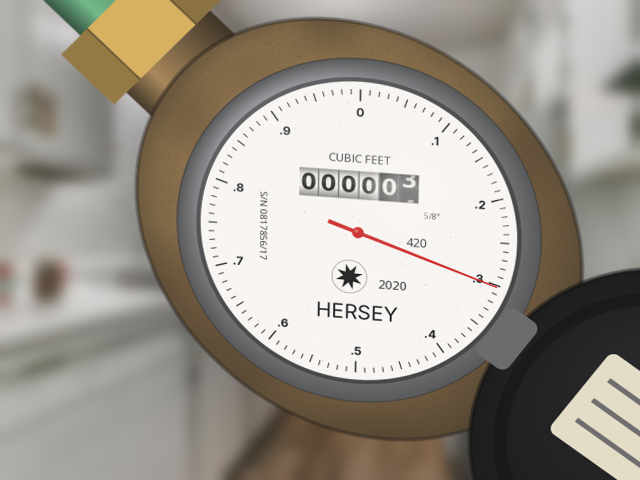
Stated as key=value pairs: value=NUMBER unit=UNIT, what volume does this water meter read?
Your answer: value=3.30 unit=ft³
